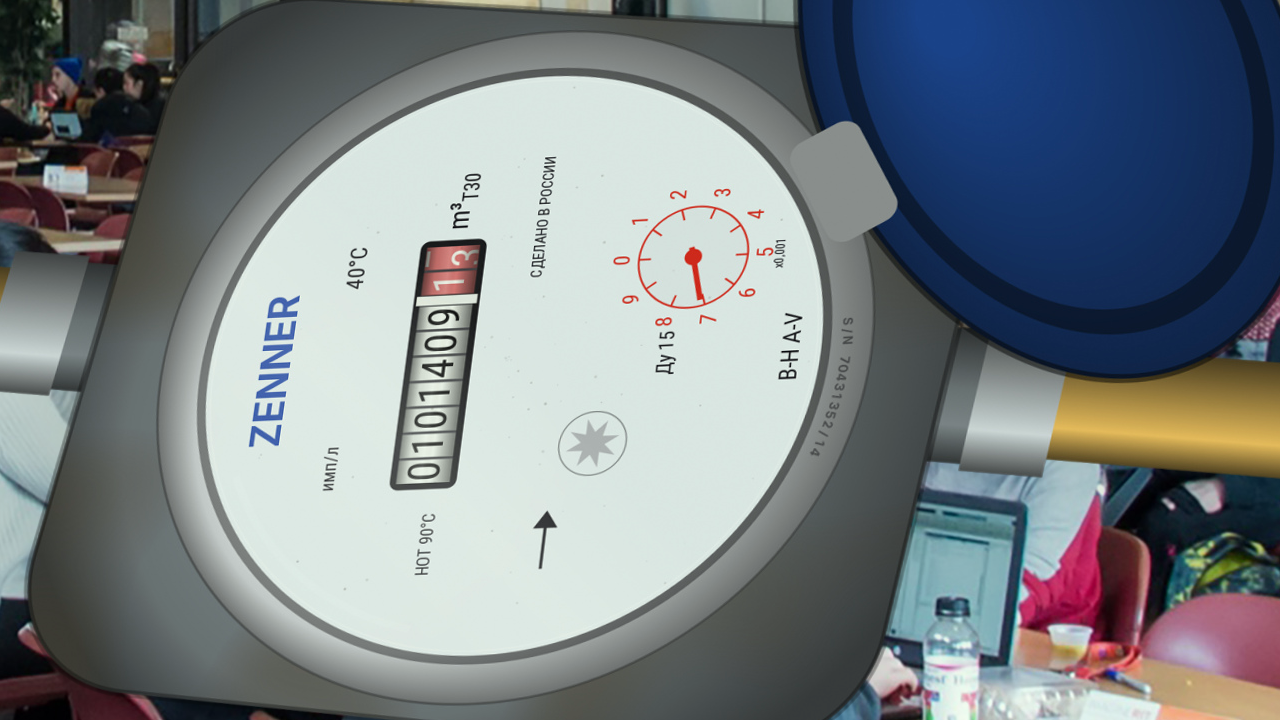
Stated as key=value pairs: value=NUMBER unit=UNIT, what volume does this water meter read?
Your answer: value=101409.127 unit=m³
